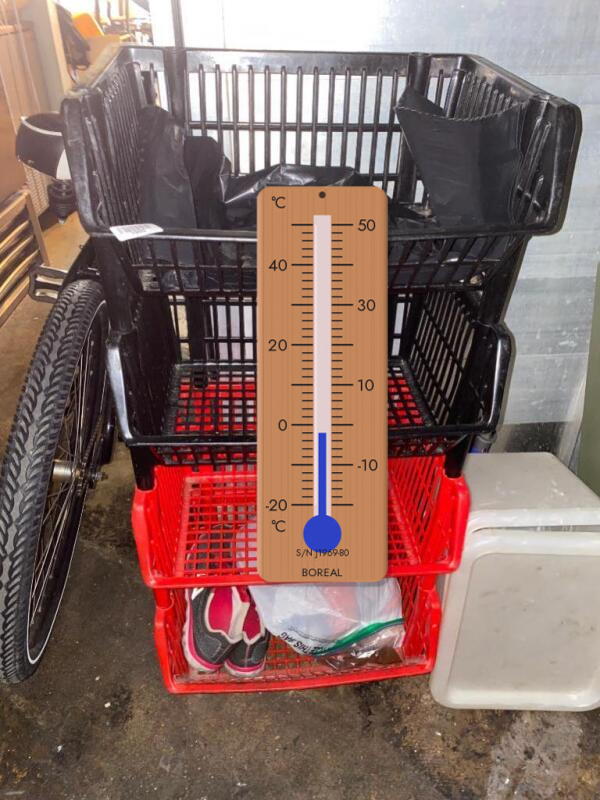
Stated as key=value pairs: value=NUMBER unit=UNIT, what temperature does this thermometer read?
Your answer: value=-2 unit=°C
